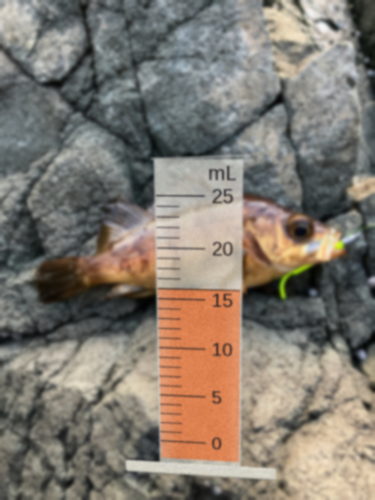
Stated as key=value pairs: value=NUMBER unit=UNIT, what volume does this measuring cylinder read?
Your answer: value=16 unit=mL
